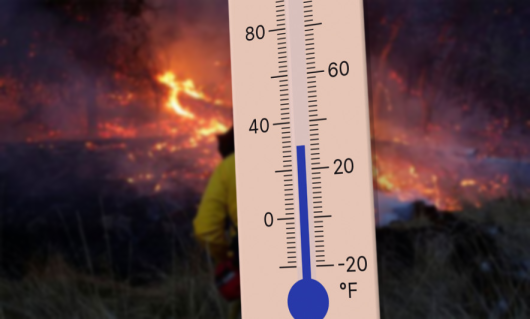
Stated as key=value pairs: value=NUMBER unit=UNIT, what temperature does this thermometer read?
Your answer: value=30 unit=°F
